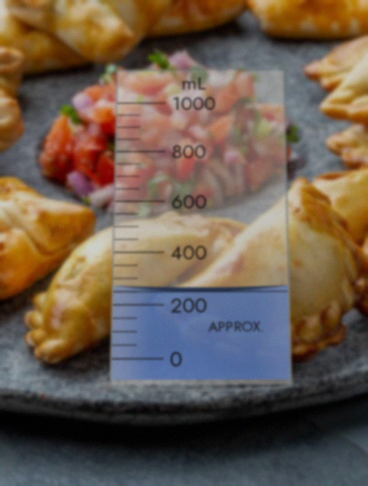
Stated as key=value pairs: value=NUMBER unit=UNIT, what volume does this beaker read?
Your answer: value=250 unit=mL
